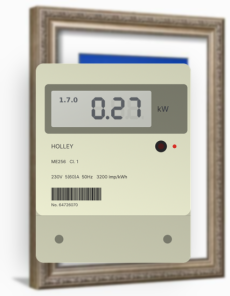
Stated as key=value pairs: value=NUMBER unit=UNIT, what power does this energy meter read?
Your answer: value=0.27 unit=kW
